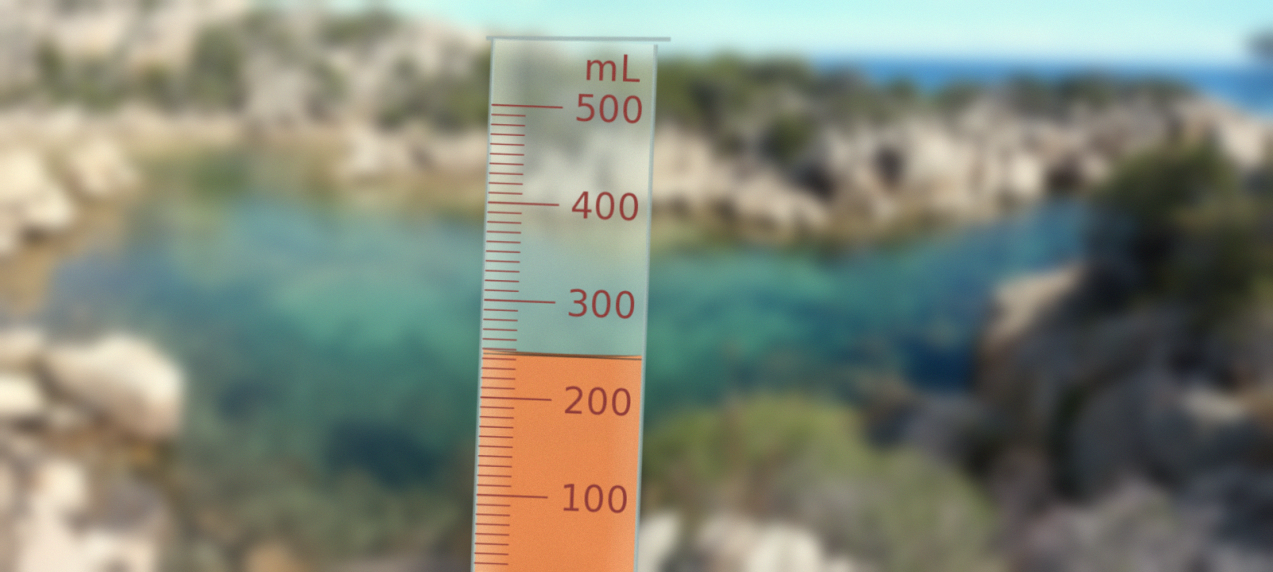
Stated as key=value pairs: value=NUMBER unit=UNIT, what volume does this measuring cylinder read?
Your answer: value=245 unit=mL
